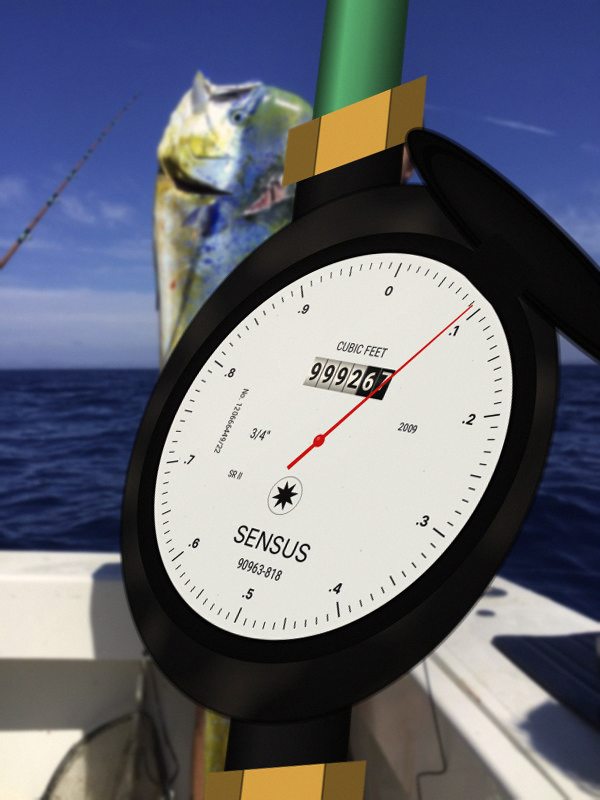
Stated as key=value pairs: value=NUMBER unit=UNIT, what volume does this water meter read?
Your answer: value=999267.09 unit=ft³
